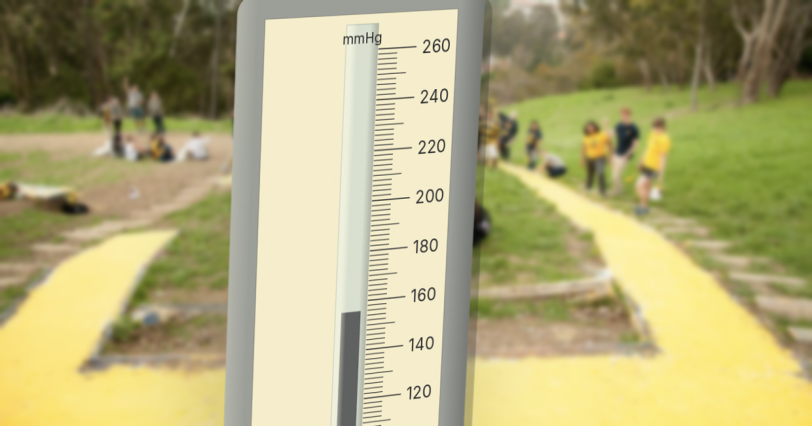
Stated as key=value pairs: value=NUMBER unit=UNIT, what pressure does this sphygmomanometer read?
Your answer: value=156 unit=mmHg
